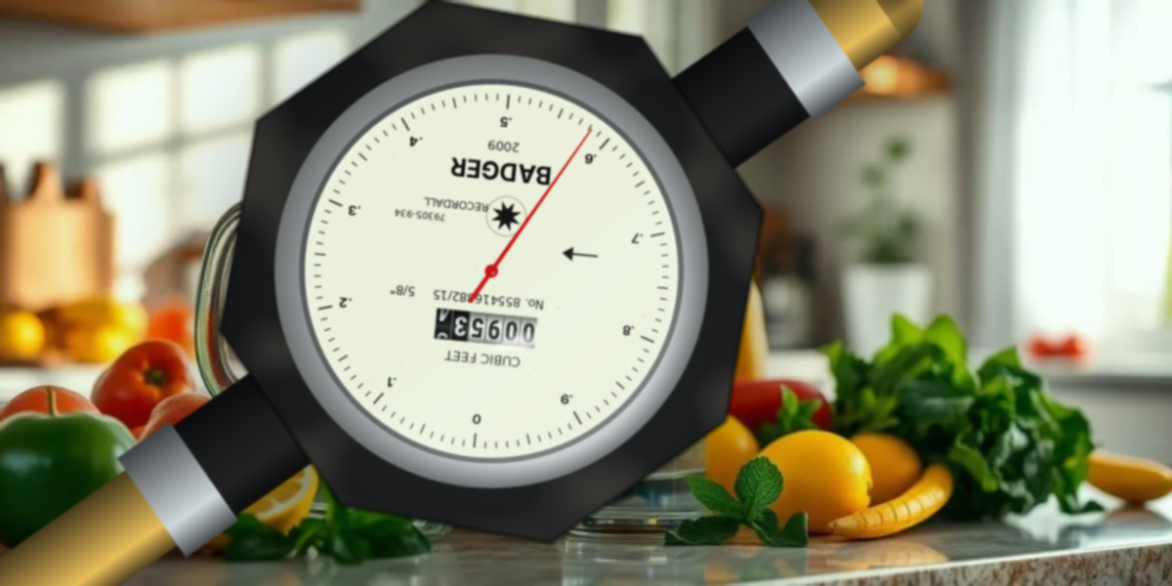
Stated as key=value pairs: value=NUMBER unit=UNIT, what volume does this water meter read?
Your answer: value=9533.58 unit=ft³
